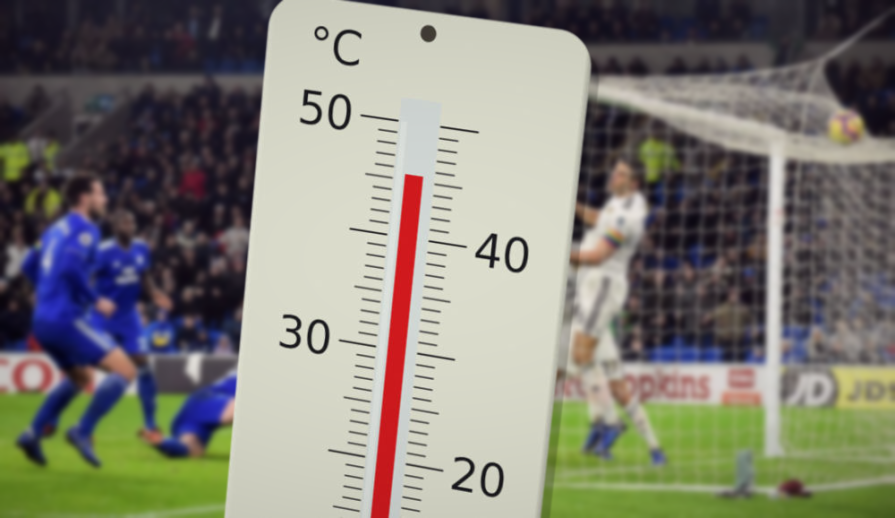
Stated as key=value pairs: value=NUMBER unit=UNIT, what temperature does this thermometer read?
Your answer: value=45.5 unit=°C
